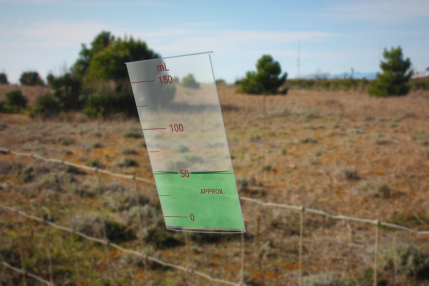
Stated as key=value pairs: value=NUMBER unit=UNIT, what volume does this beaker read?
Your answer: value=50 unit=mL
